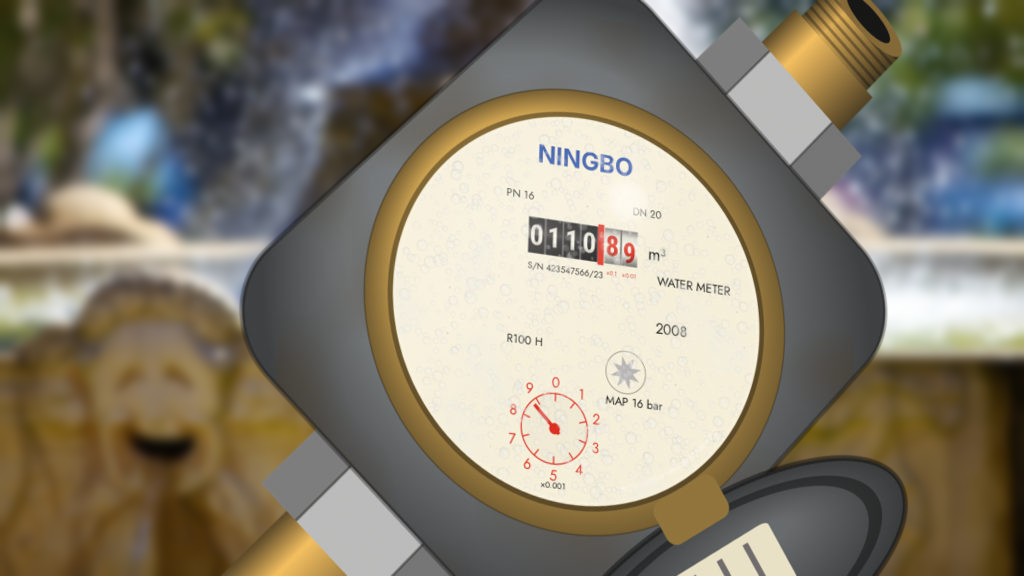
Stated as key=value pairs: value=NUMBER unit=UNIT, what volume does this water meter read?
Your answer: value=110.888 unit=m³
